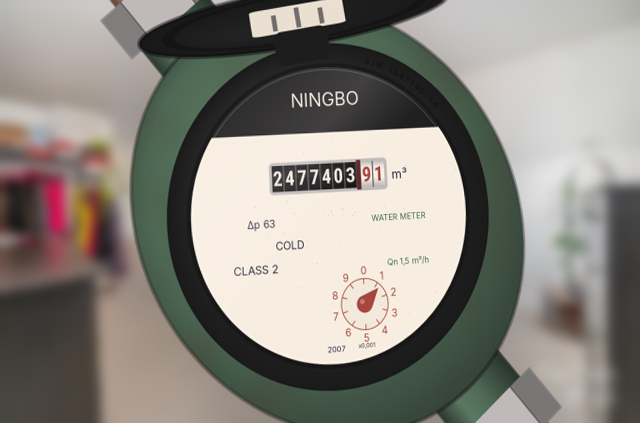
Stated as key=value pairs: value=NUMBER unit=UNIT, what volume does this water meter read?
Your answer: value=2477403.911 unit=m³
